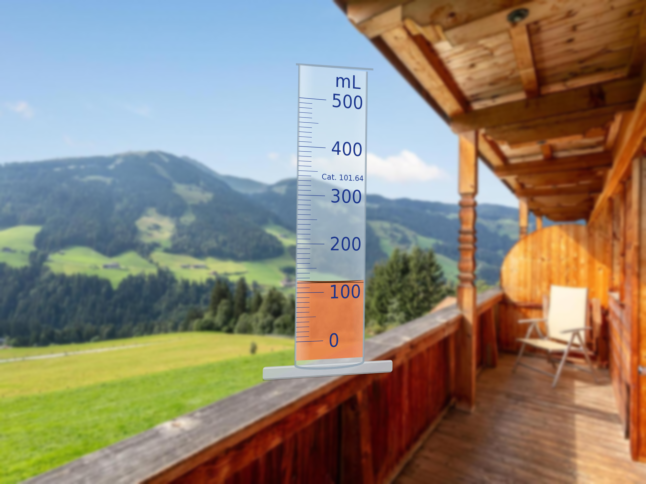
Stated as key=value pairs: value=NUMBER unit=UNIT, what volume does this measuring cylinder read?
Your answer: value=120 unit=mL
